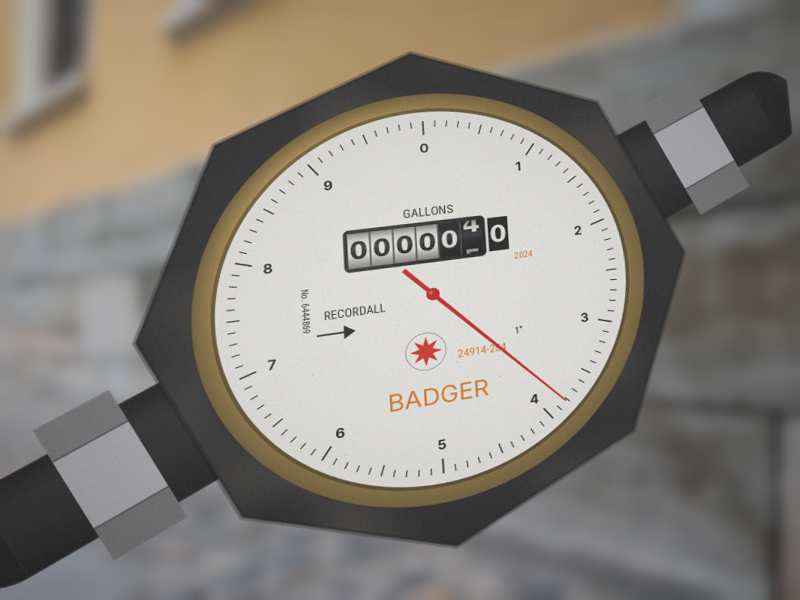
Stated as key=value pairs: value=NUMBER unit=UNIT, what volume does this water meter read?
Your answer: value=43.8 unit=gal
